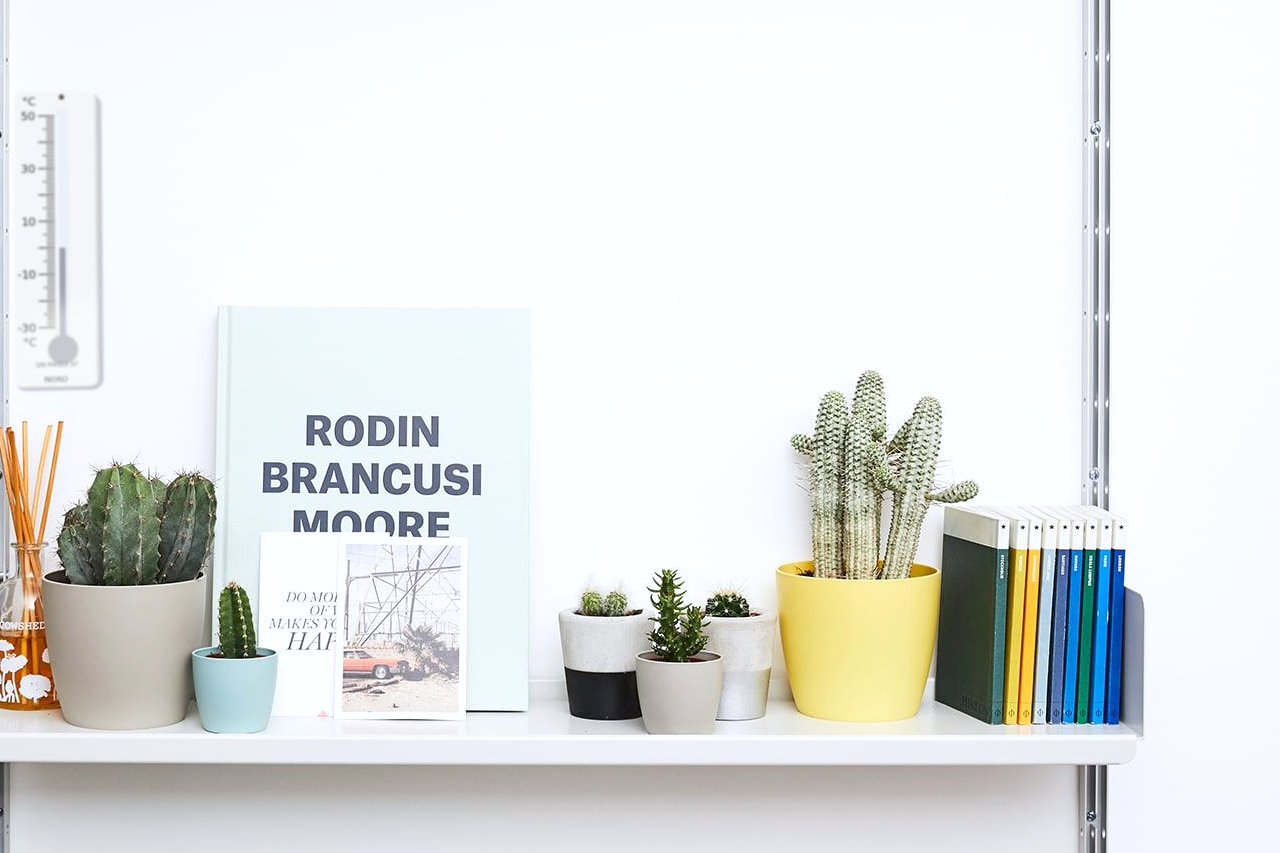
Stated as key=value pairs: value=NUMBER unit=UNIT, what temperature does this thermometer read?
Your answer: value=0 unit=°C
